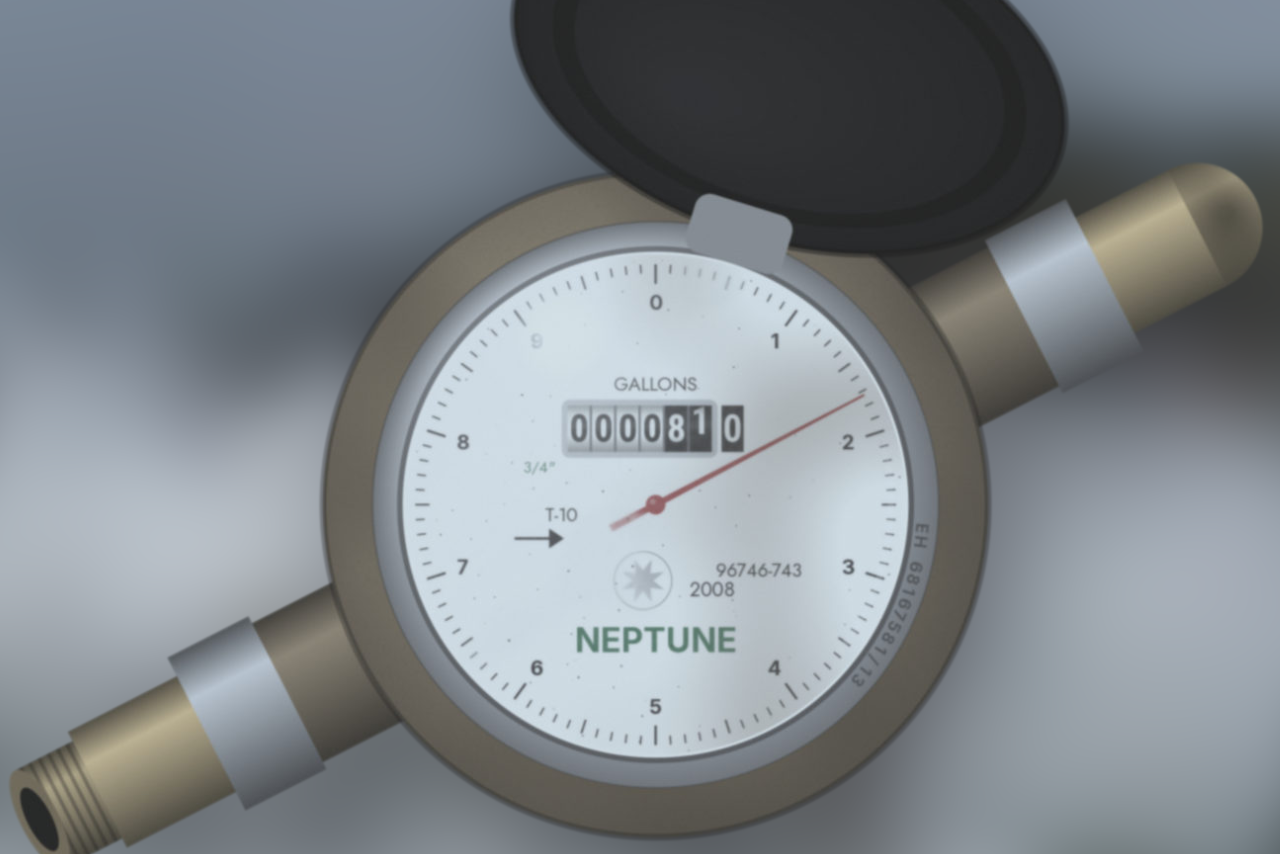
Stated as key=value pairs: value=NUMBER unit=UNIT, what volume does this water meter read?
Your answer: value=811.7 unit=gal
